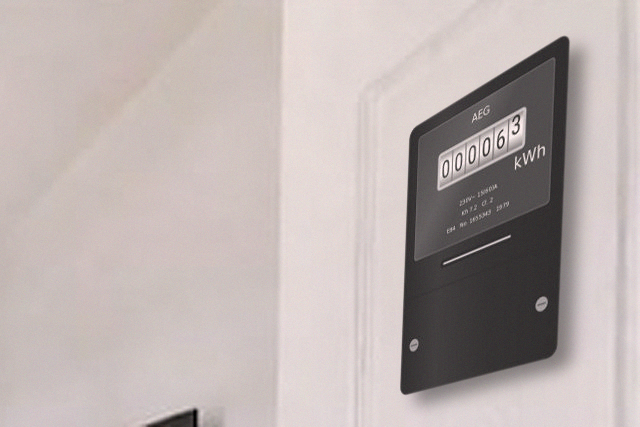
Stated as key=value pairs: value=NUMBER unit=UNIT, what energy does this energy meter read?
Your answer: value=63 unit=kWh
